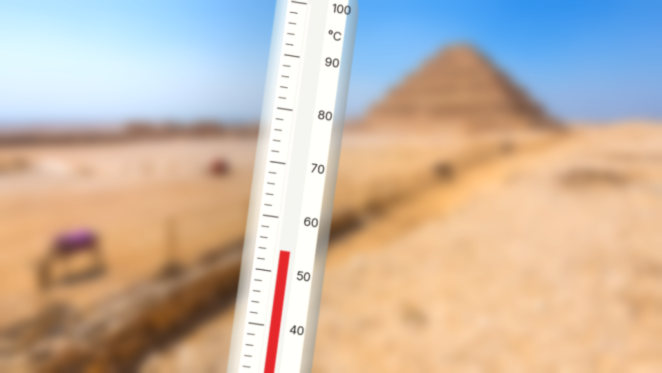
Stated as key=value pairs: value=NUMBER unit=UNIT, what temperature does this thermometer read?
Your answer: value=54 unit=°C
